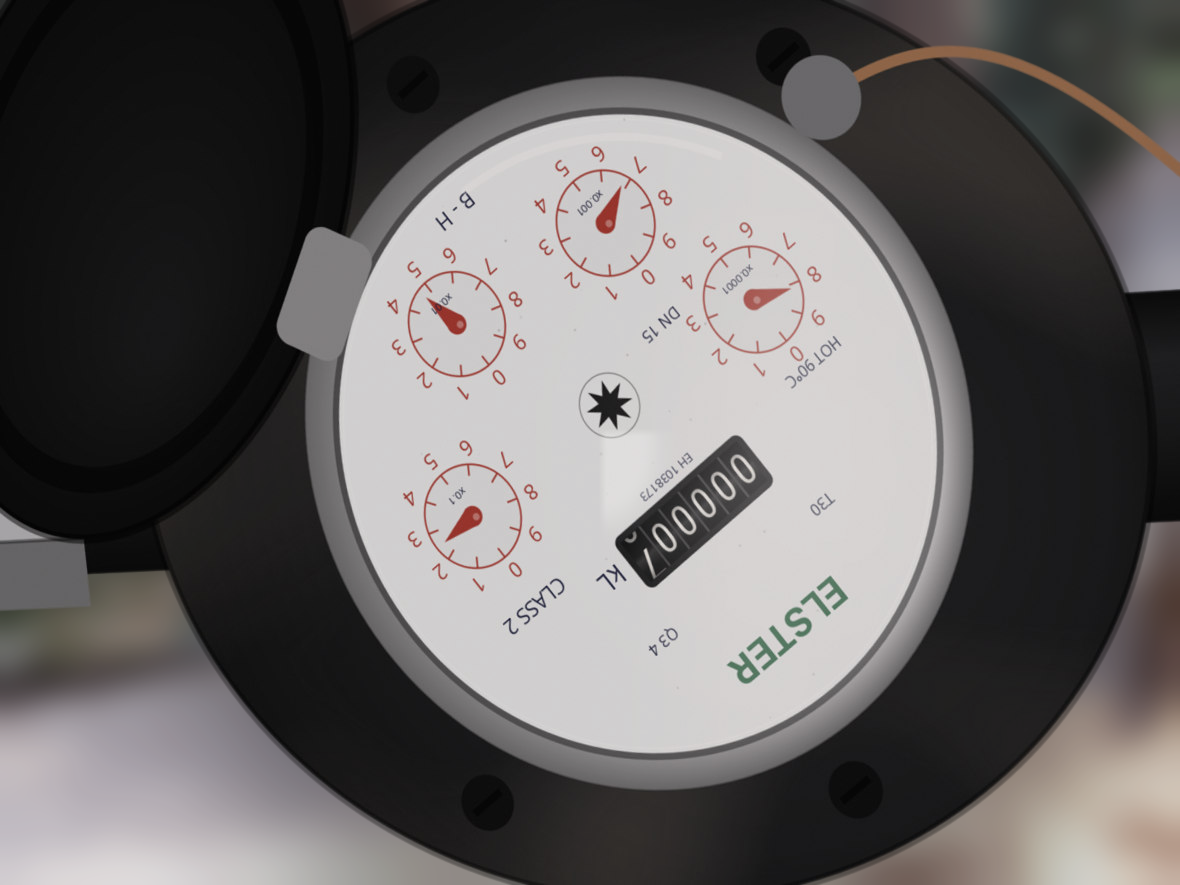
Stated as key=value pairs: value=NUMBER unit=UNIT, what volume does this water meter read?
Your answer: value=7.2468 unit=kL
